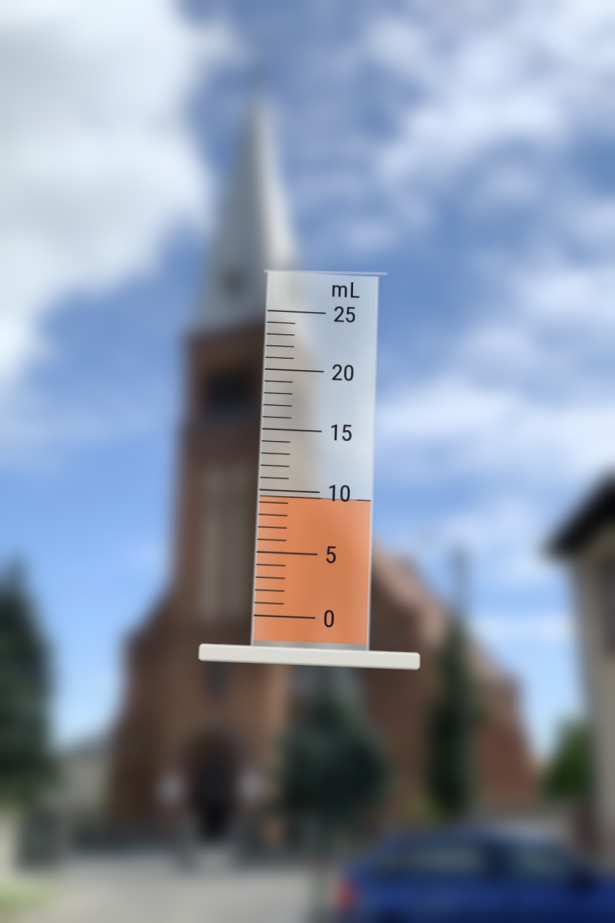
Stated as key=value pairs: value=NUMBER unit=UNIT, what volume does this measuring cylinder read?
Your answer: value=9.5 unit=mL
